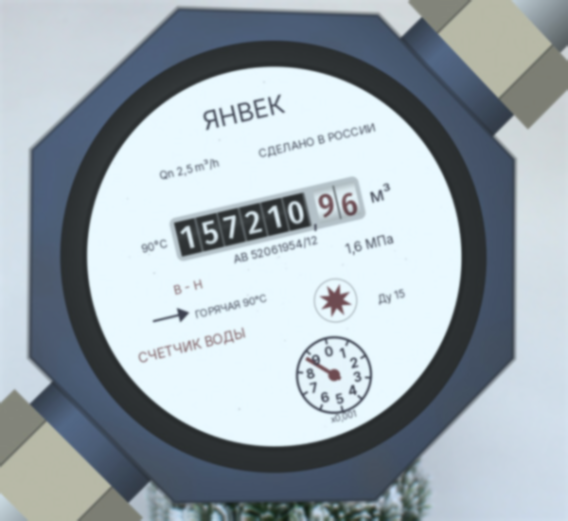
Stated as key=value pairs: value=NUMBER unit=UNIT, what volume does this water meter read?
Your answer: value=157210.958 unit=m³
